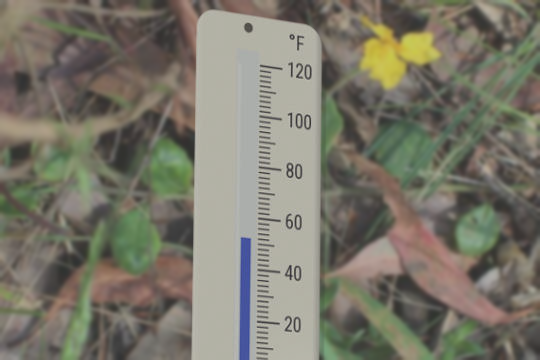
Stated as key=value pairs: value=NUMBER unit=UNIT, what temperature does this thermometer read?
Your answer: value=52 unit=°F
